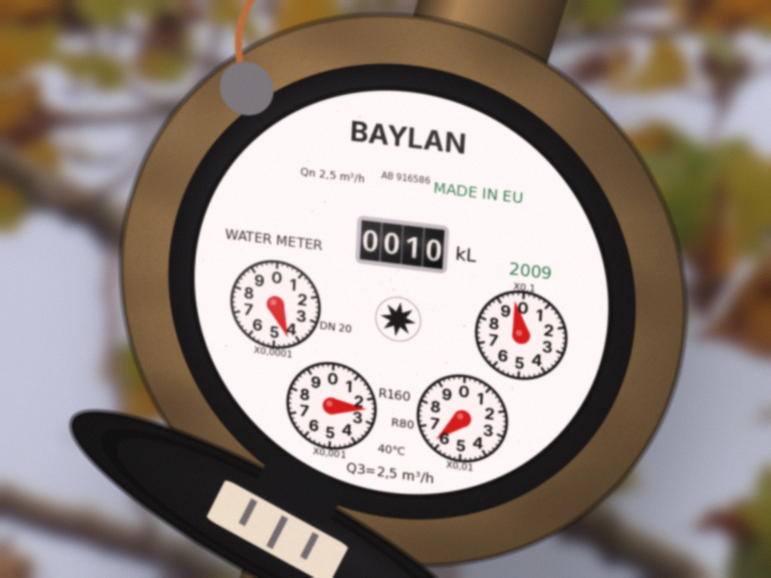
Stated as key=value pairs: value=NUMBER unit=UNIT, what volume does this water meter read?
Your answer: value=9.9624 unit=kL
